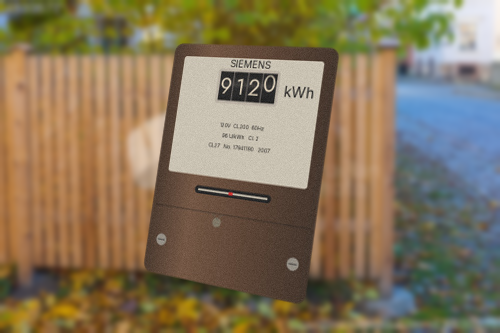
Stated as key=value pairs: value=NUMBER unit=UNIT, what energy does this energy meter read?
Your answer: value=9120 unit=kWh
